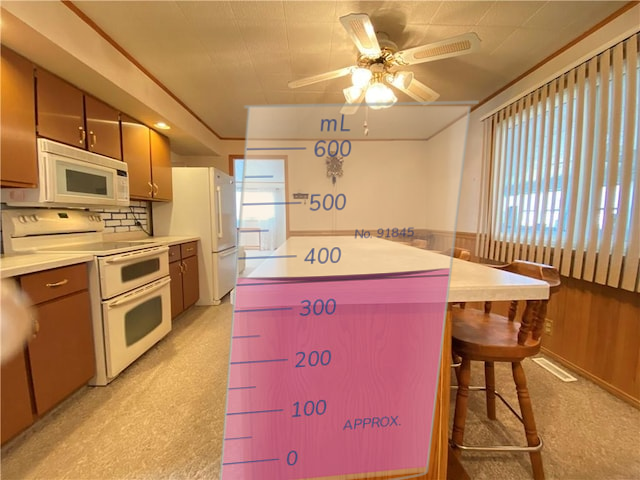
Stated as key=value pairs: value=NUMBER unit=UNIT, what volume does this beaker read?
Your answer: value=350 unit=mL
